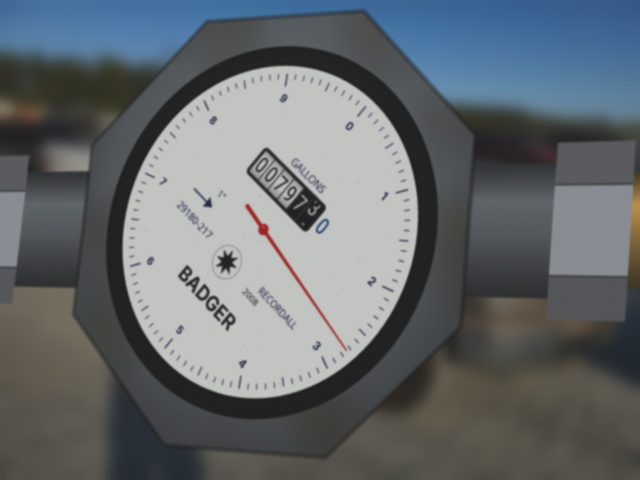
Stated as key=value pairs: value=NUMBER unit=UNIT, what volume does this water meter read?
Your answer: value=79732.7 unit=gal
